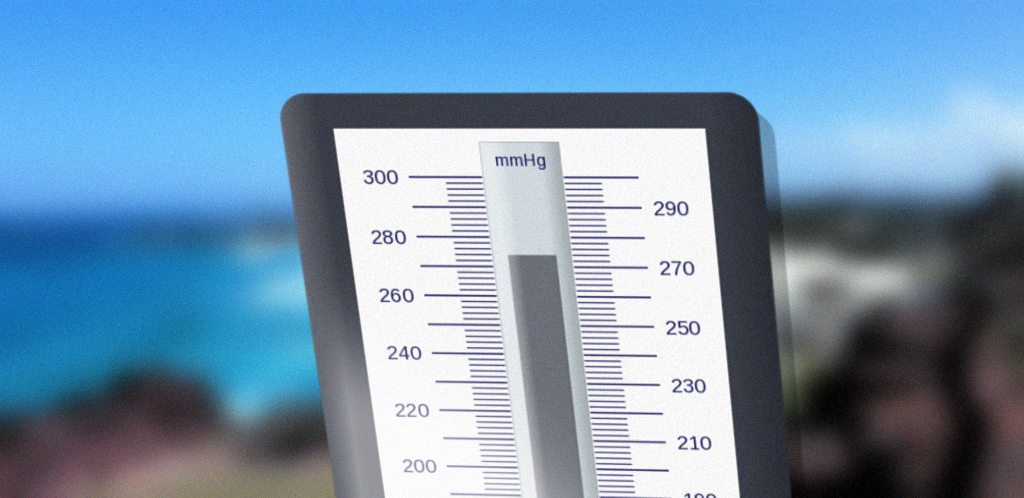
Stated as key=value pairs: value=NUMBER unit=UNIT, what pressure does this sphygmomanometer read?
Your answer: value=274 unit=mmHg
